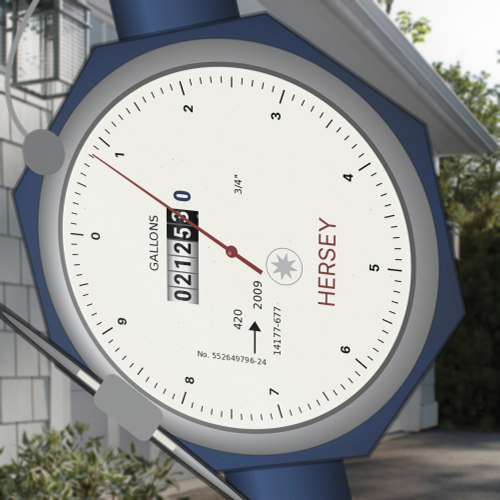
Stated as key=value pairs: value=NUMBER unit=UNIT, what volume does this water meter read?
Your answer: value=212530.8 unit=gal
